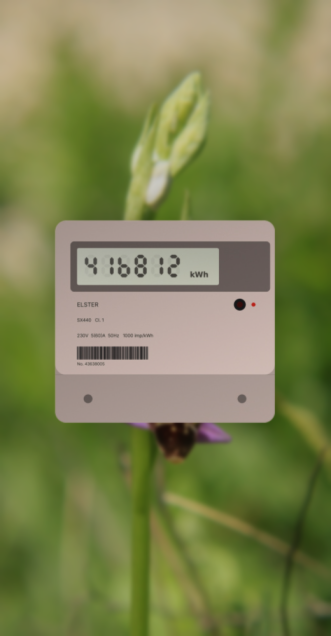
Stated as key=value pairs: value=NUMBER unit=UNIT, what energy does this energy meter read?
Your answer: value=416812 unit=kWh
